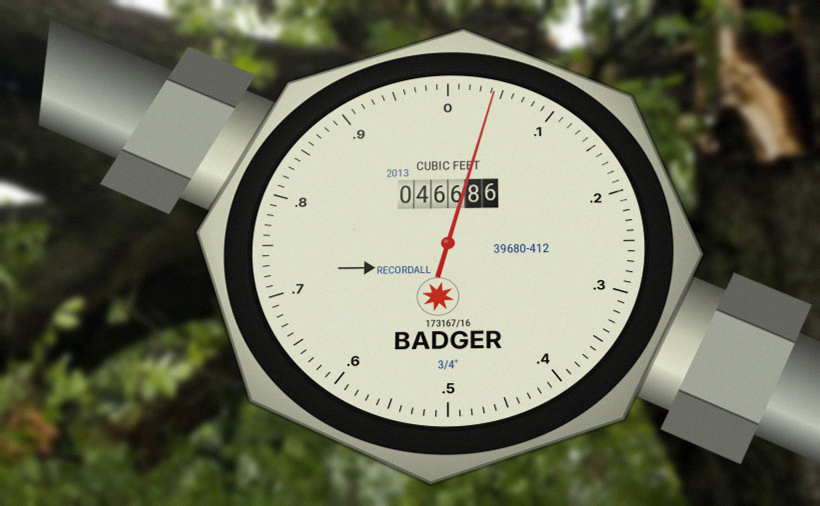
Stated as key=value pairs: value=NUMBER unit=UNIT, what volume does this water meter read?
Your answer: value=46686.04 unit=ft³
